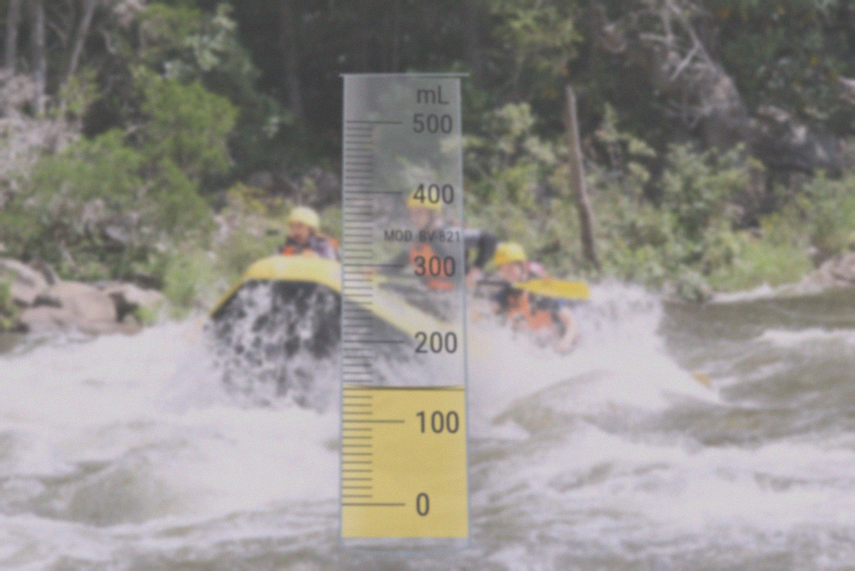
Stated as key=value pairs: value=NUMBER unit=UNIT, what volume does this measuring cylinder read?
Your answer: value=140 unit=mL
